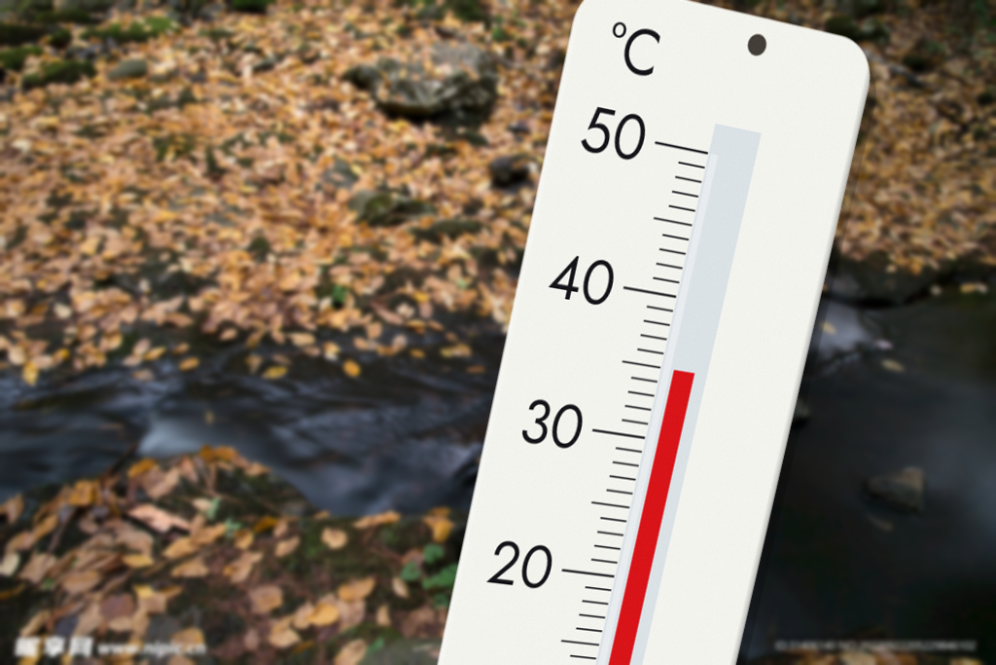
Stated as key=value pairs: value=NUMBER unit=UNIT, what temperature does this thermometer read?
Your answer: value=35 unit=°C
